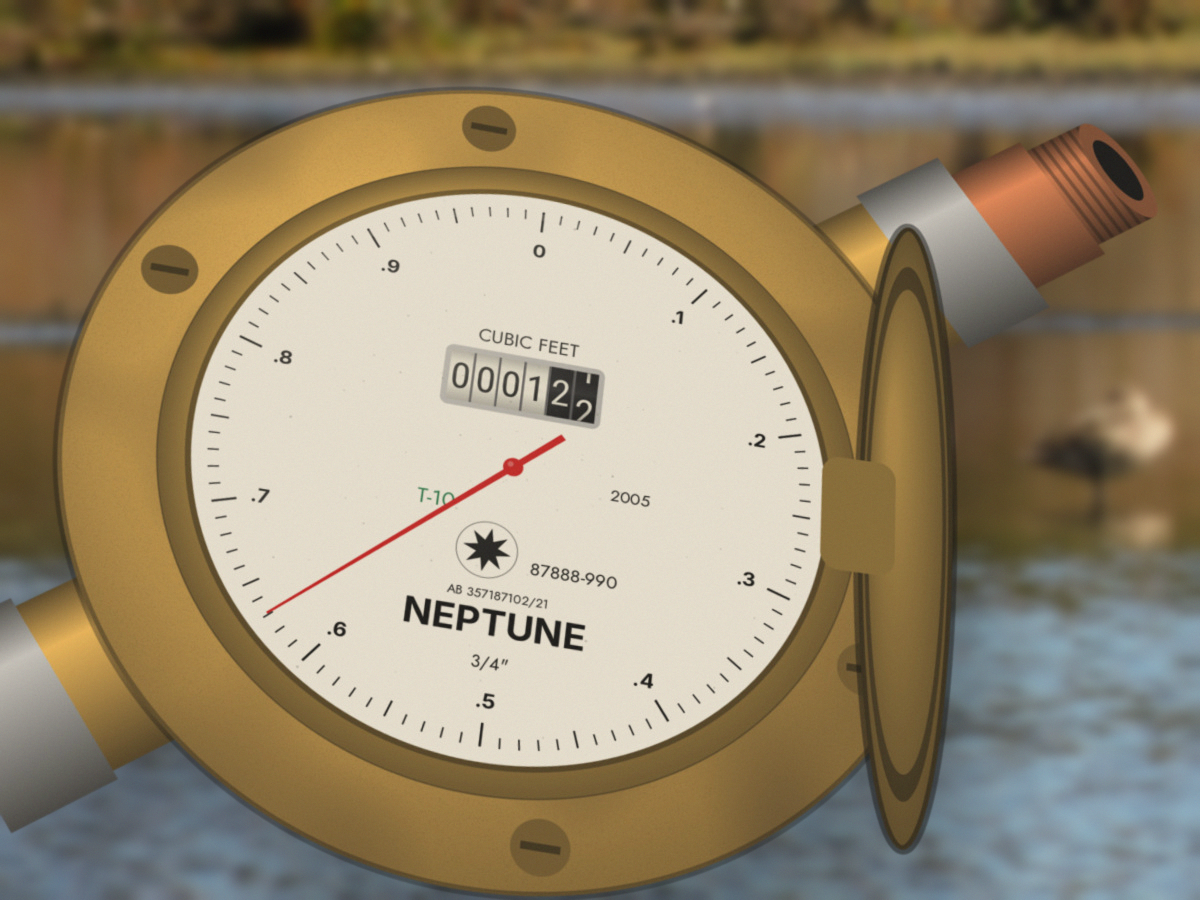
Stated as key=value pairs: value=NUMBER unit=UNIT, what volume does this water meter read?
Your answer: value=121.63 unit=ft³
